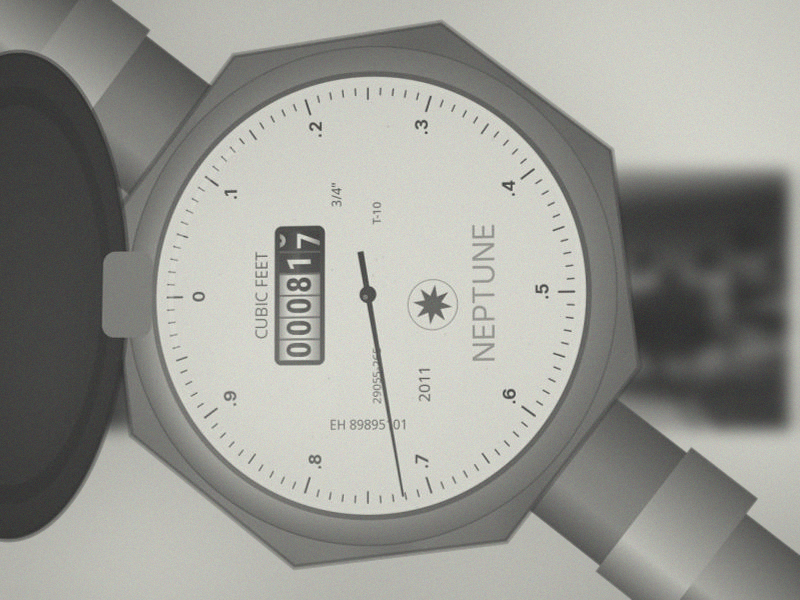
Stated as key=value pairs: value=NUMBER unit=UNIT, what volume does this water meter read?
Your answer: value=816.72 unit=ft³
